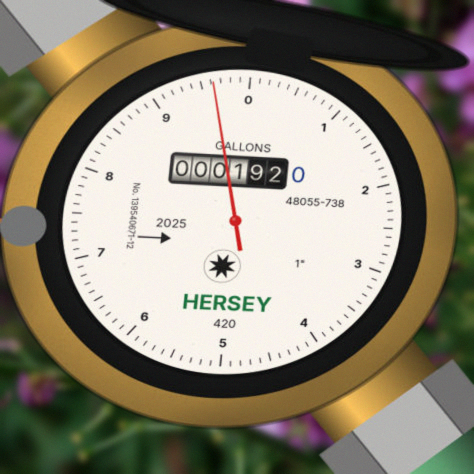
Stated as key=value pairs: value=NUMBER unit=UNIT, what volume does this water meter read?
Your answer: value=1919.6 unit=gal
